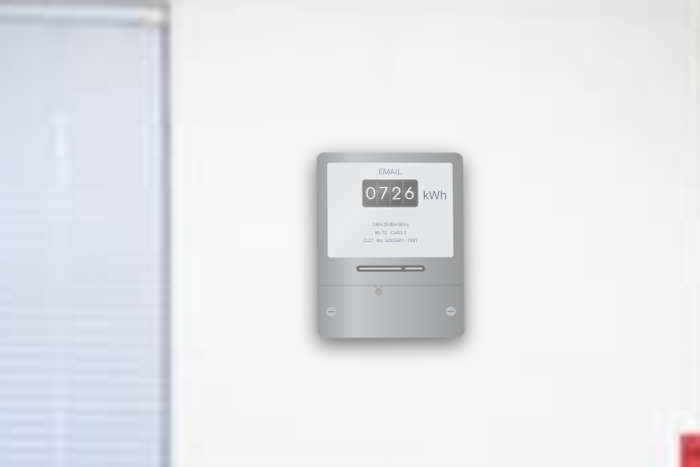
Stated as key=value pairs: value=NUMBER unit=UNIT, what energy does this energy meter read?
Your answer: value=726 unit=kWh
